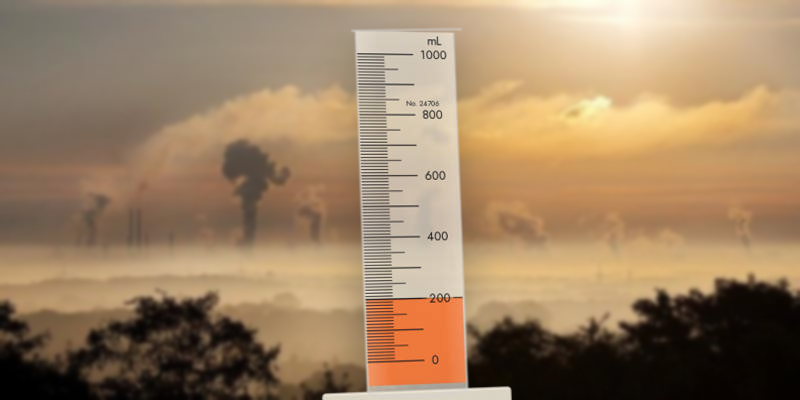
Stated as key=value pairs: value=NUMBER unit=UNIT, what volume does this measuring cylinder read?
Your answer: value=200 unit=mL
